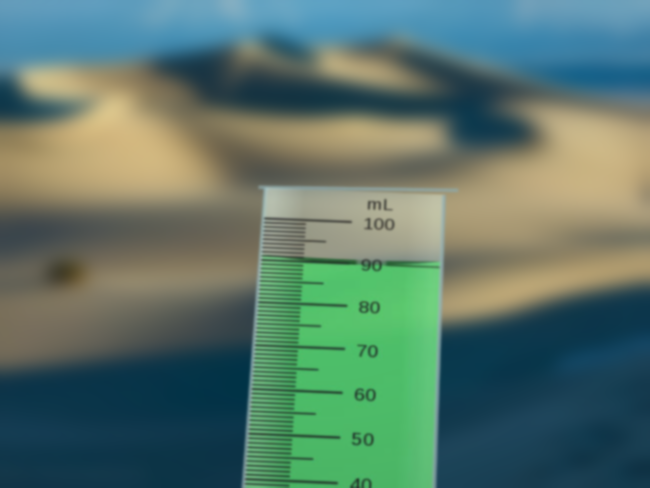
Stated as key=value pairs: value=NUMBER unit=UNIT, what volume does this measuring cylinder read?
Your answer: value=90 unit=mL
